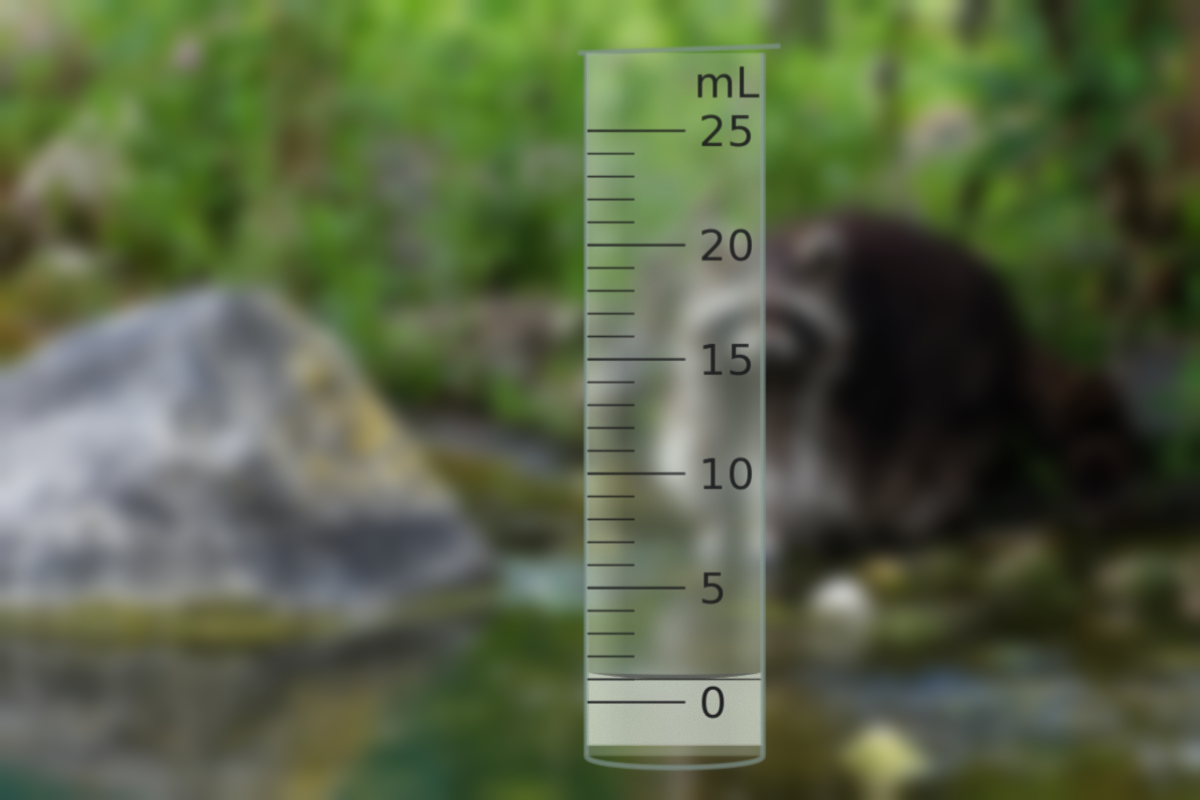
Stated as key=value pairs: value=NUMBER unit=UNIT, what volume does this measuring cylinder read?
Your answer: value=1 unit=mL
